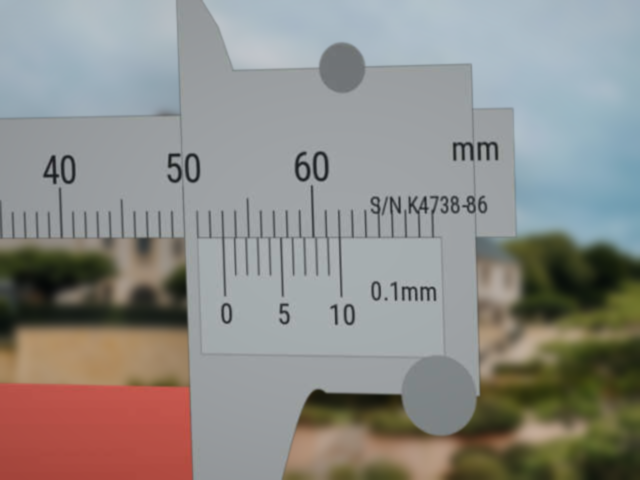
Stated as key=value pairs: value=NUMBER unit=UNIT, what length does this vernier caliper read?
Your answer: value=53.0 unit=mm
